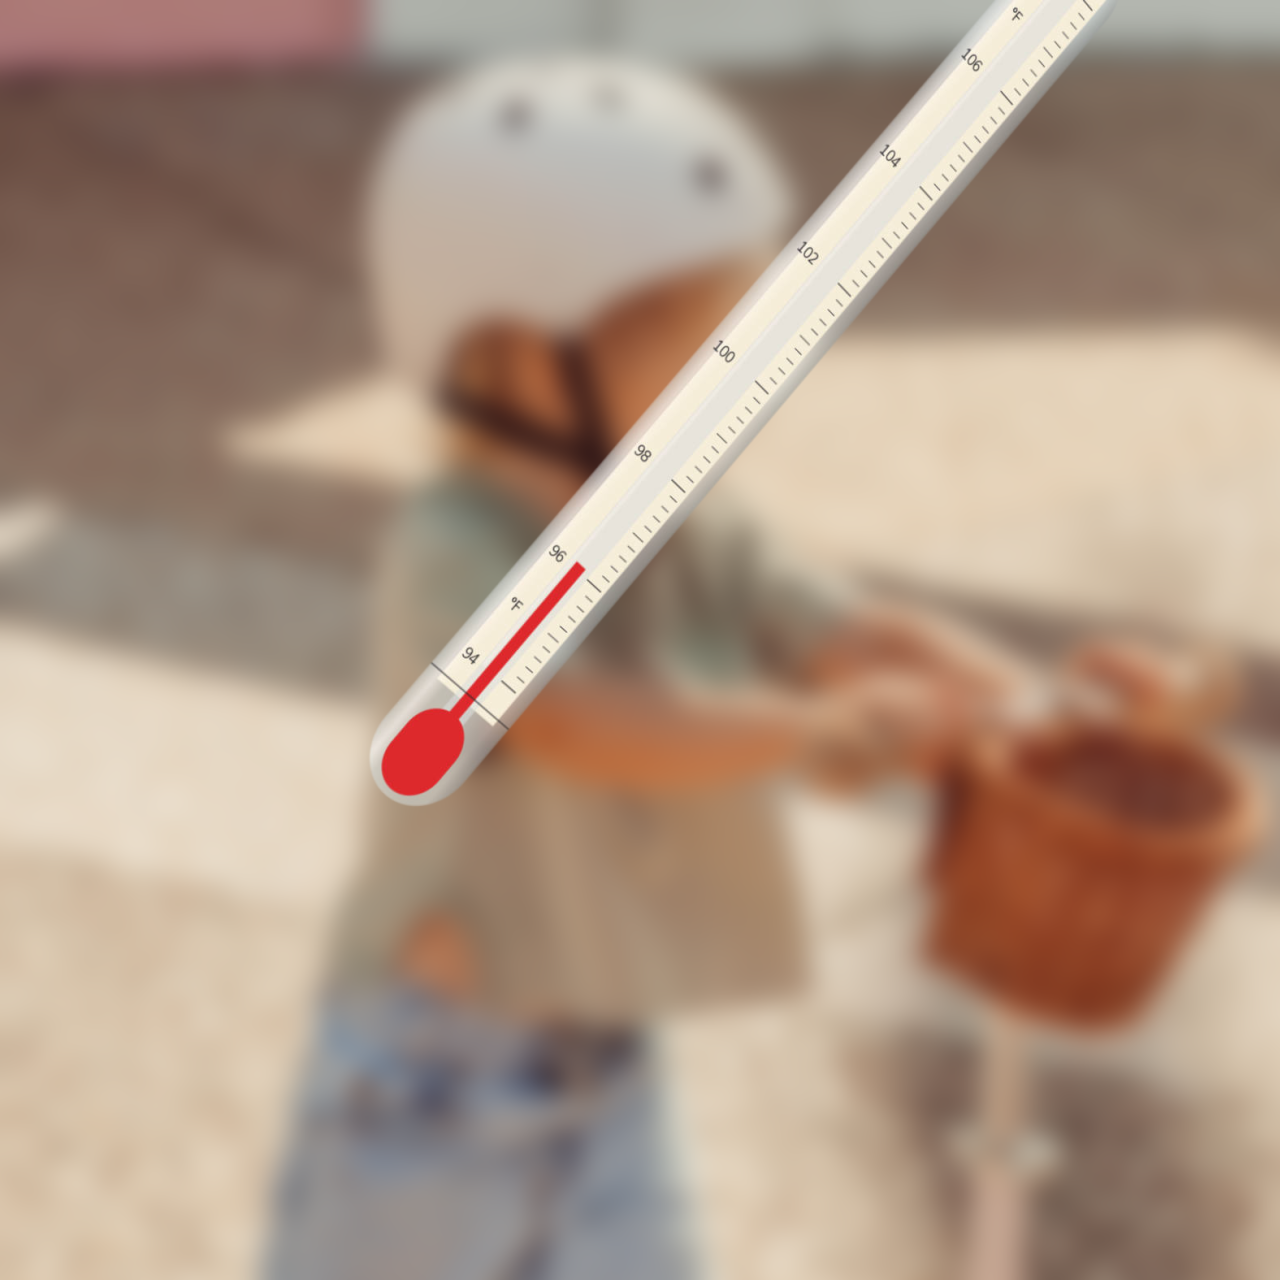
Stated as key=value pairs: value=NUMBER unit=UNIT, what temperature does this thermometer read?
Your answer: value=96.1 unit=°F
